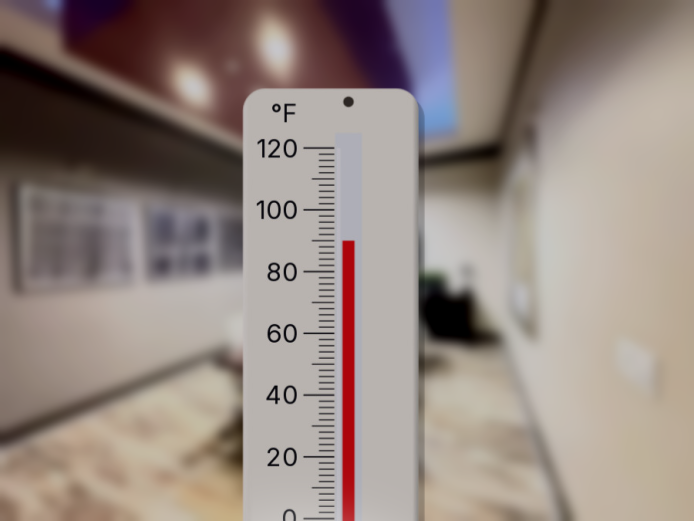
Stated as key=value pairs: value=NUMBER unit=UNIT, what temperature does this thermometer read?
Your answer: value=90 unit=°F
